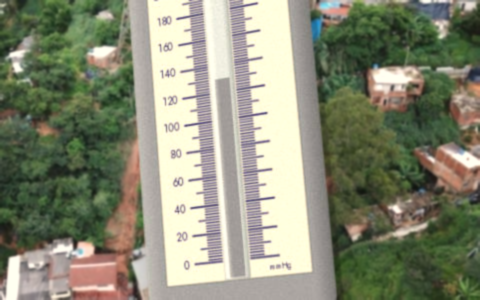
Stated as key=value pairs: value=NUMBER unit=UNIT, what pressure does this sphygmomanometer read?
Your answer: value=130 unit=mmHg
